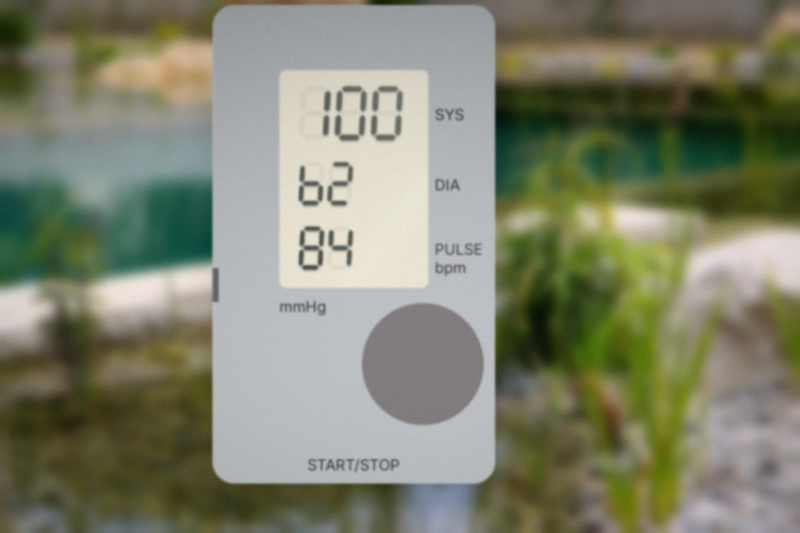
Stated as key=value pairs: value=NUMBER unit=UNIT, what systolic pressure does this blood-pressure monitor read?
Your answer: value=100 unit=mmHg
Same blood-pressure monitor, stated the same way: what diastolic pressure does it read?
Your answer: value=62 unit=mmHg
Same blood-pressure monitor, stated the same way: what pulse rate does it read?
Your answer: value=84 unit=bpm
